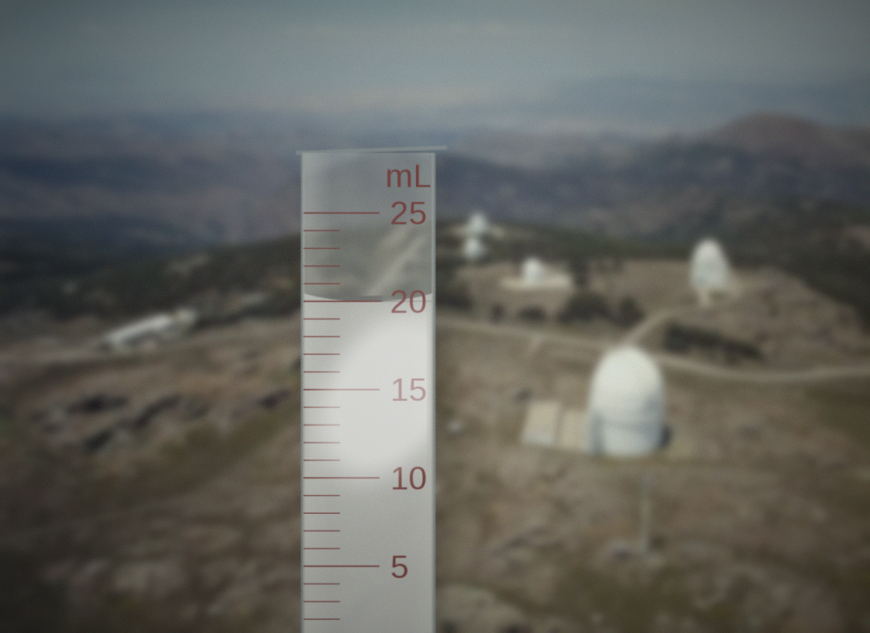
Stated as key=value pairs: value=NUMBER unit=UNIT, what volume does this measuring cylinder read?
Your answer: value=20 unit=mL
